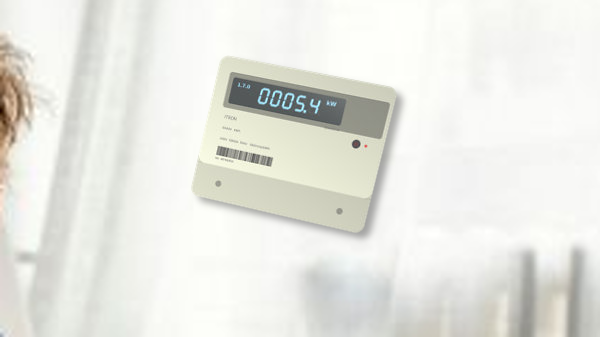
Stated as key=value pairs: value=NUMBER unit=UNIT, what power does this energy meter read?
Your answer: value=5.4 unit=kW
